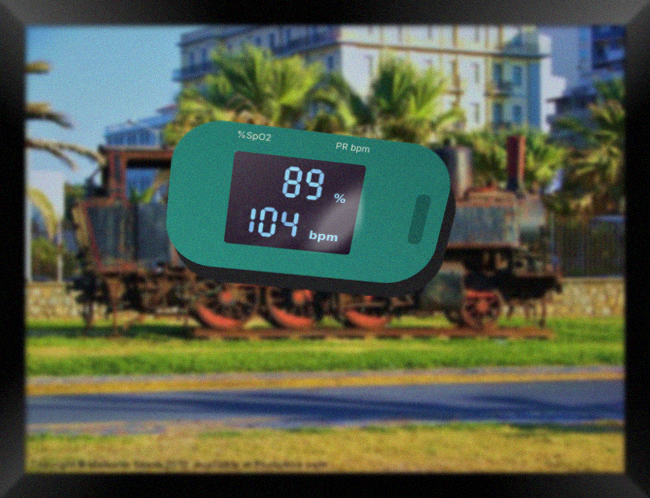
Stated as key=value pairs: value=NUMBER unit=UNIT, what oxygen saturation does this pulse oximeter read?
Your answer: value=89 unit=%
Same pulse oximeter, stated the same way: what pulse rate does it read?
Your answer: value=104 unit=bpm
